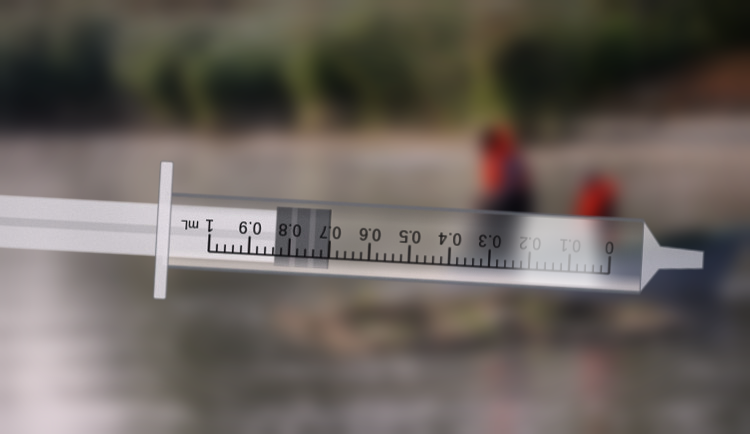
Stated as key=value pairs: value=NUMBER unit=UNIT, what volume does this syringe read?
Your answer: value=0.7 unit=mL
